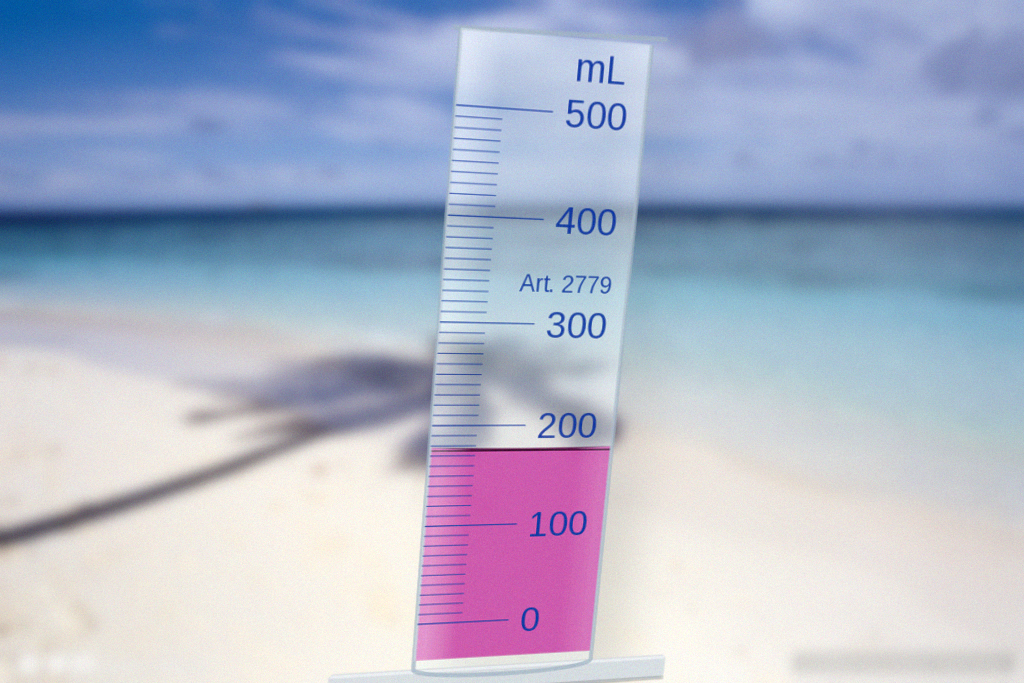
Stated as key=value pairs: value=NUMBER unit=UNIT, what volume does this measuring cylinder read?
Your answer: value=175 unit=mL
